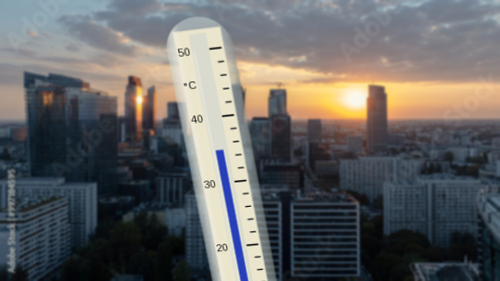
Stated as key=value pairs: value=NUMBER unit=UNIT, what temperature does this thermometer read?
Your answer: value=35 unit=°C
